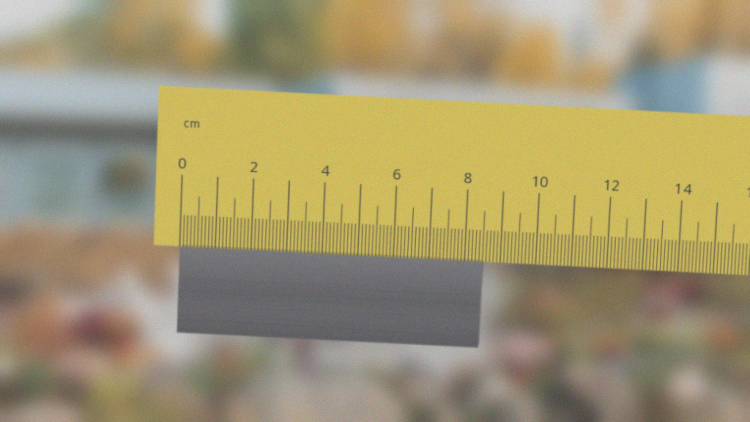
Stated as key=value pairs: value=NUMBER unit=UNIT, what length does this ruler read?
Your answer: value=8.5 unit=cm
